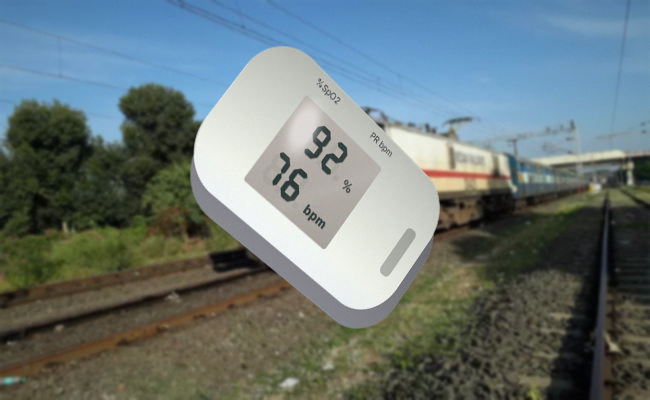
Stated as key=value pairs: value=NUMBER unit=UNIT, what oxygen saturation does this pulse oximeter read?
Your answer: value=92 unit=%
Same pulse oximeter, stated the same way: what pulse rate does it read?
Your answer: value=76 unit=bpm
